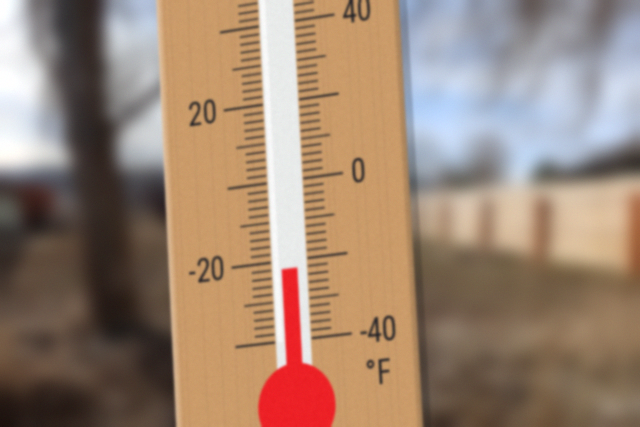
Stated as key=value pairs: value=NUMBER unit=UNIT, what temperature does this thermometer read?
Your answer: value=-22 unit=°F
